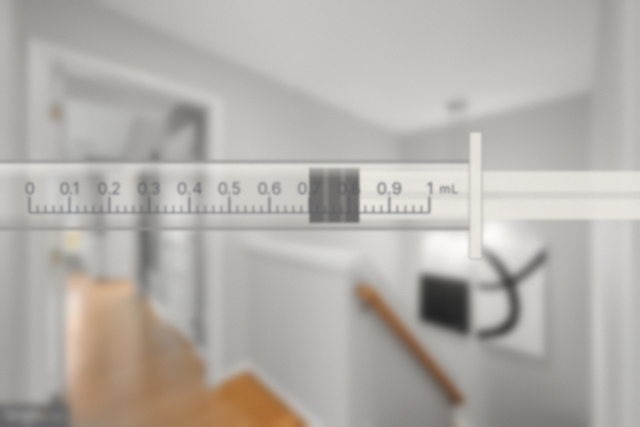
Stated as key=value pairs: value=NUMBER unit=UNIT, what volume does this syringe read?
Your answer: value=0.7 unit=mL
